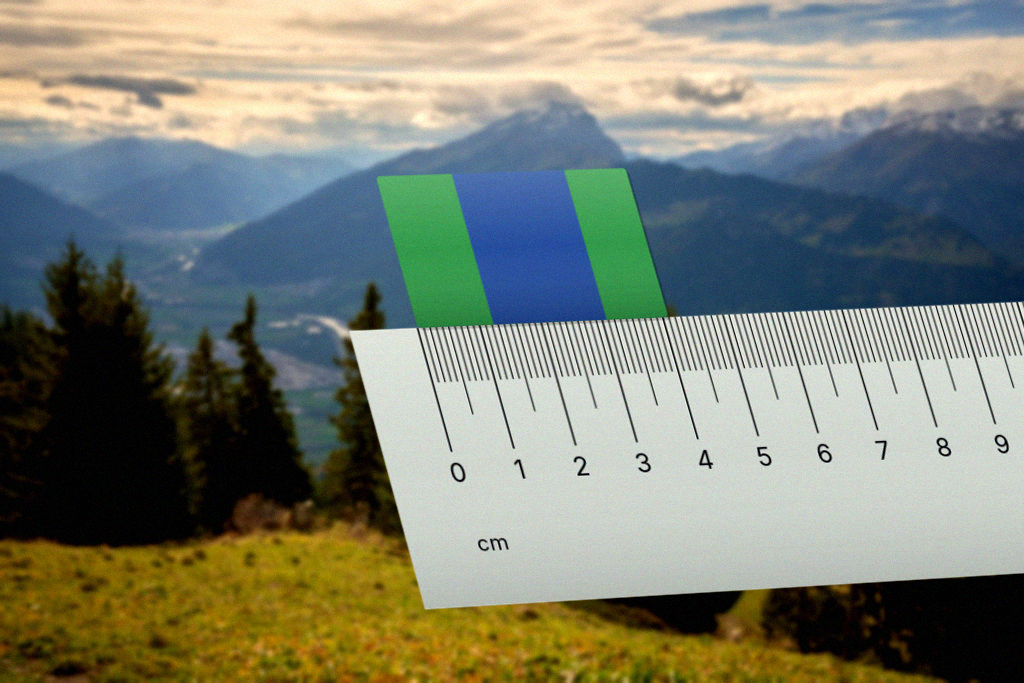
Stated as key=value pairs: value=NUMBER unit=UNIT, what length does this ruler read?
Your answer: value=4.1 unit=cm
